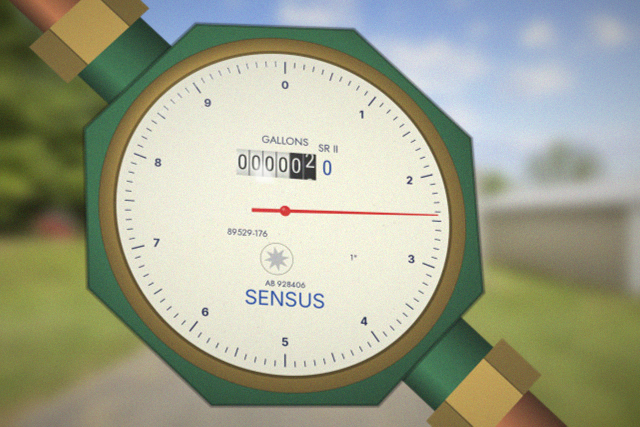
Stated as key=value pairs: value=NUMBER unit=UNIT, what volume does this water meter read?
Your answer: value=22.4 unit=gal
